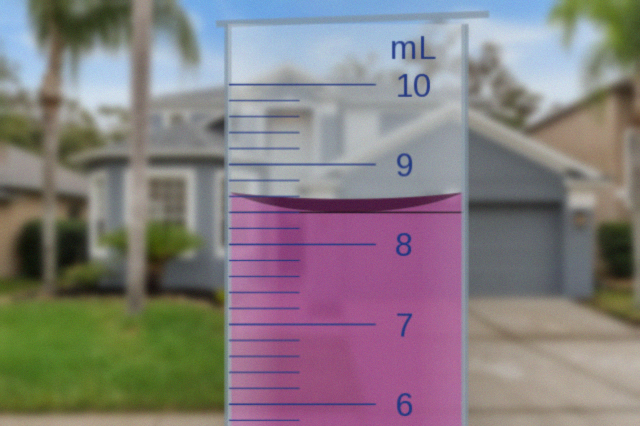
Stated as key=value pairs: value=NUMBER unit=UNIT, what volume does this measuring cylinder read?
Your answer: value=8.4 unit=mL
